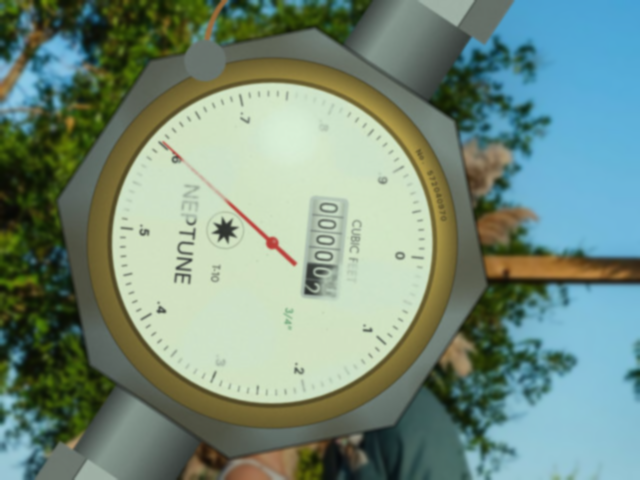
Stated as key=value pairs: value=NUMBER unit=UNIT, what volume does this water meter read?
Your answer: value=1.60 unit=ft³
